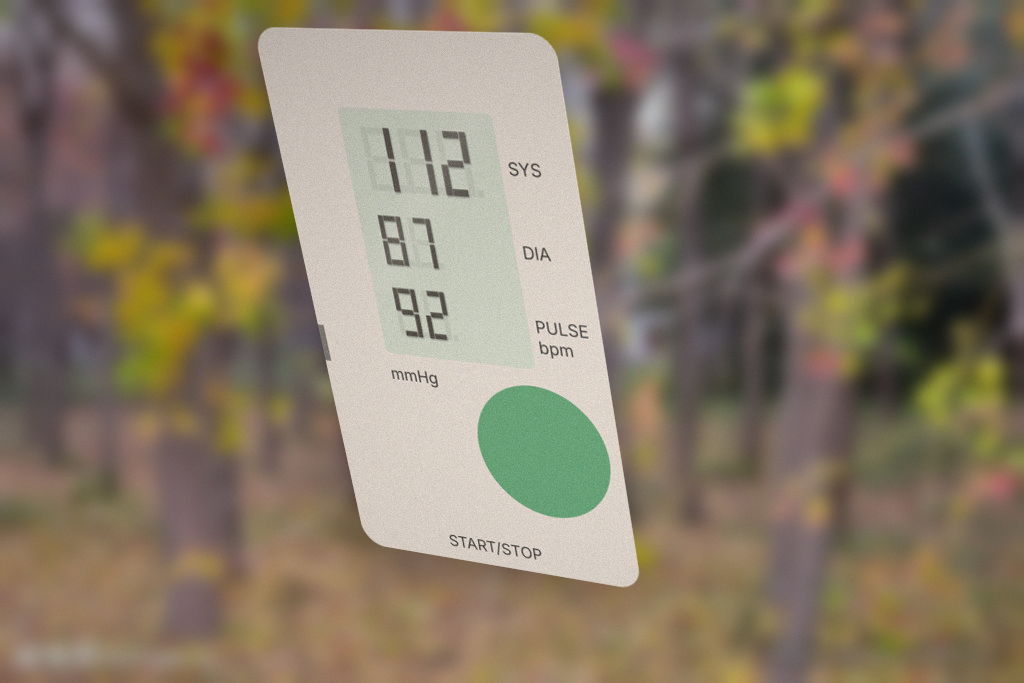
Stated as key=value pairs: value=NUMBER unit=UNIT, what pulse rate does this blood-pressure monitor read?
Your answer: value=92 unit=bpm
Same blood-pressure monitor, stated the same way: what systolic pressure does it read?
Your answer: value=112 unit=mmHg
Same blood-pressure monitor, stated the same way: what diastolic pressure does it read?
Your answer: value=87 unit=mmHg
